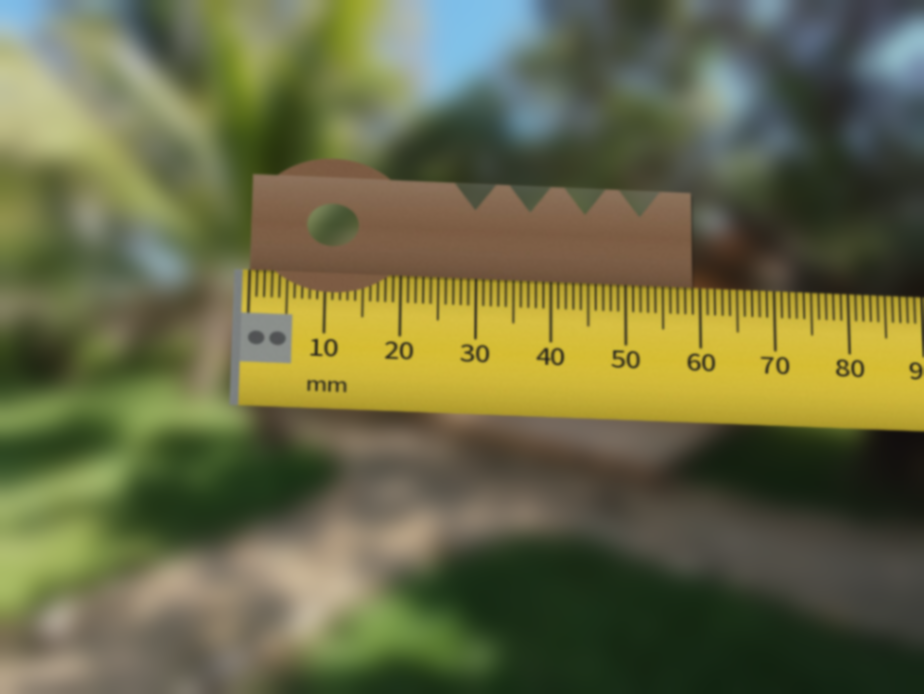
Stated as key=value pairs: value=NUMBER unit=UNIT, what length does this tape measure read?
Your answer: value=59 unit=mm
